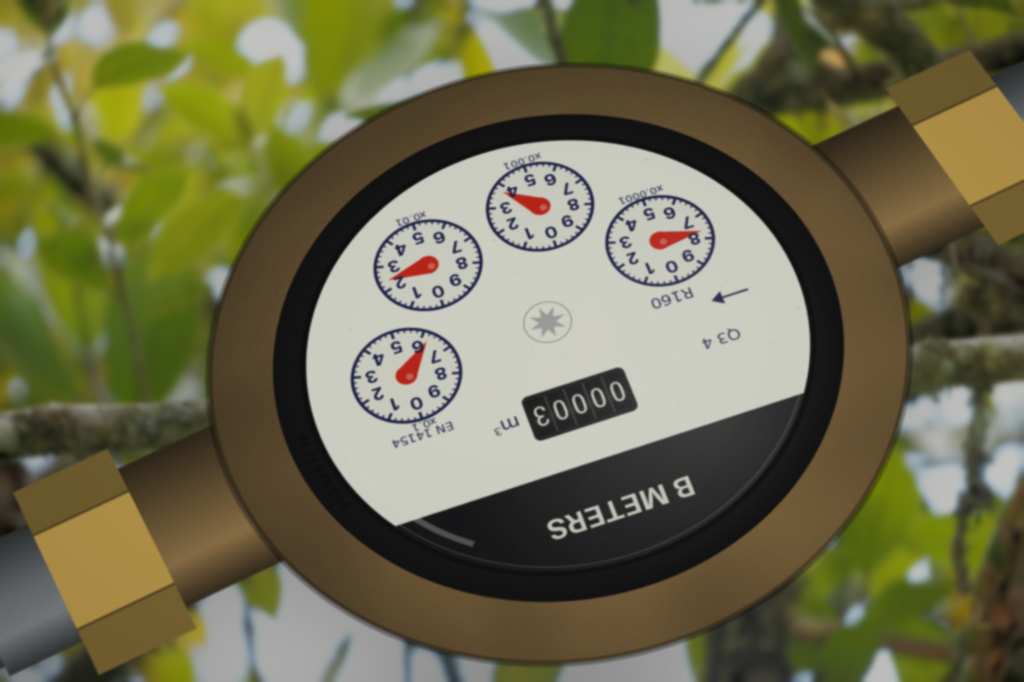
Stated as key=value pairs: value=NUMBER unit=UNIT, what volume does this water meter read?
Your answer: value=3.6237 unit=m³
